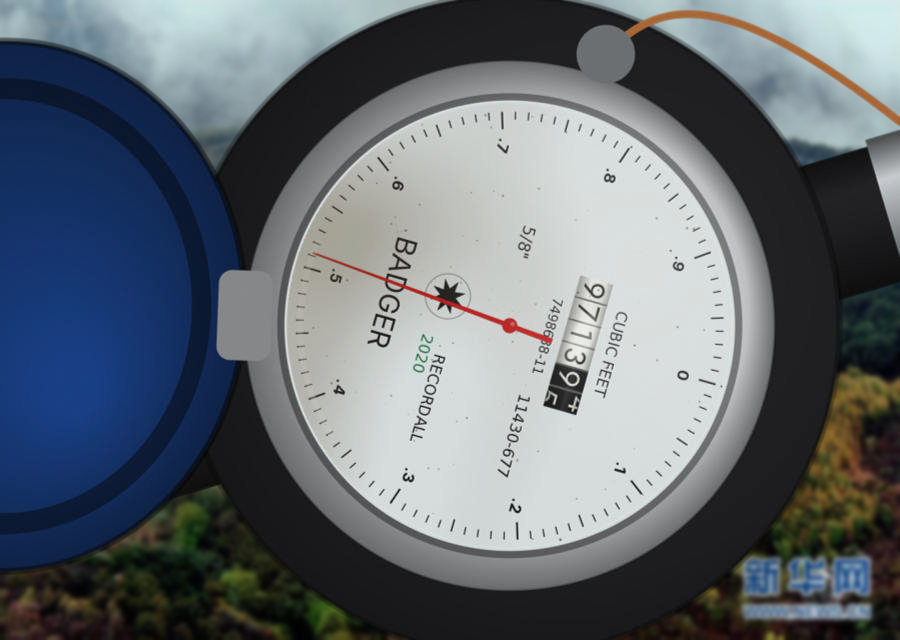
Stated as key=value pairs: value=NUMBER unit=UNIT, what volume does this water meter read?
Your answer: value=971394.51 unit=ft³
